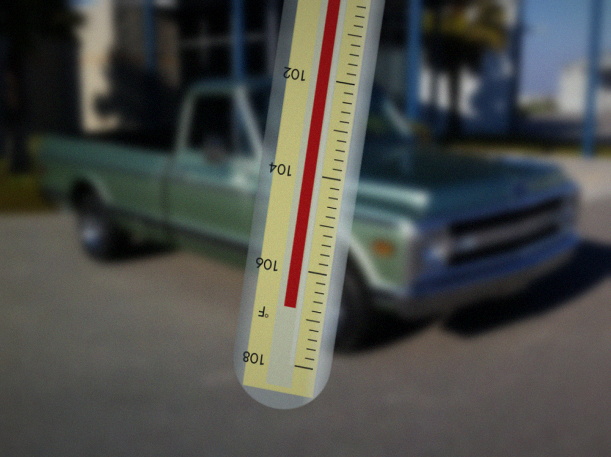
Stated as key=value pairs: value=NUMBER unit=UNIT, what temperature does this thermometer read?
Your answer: value=106.8 unit=°F
